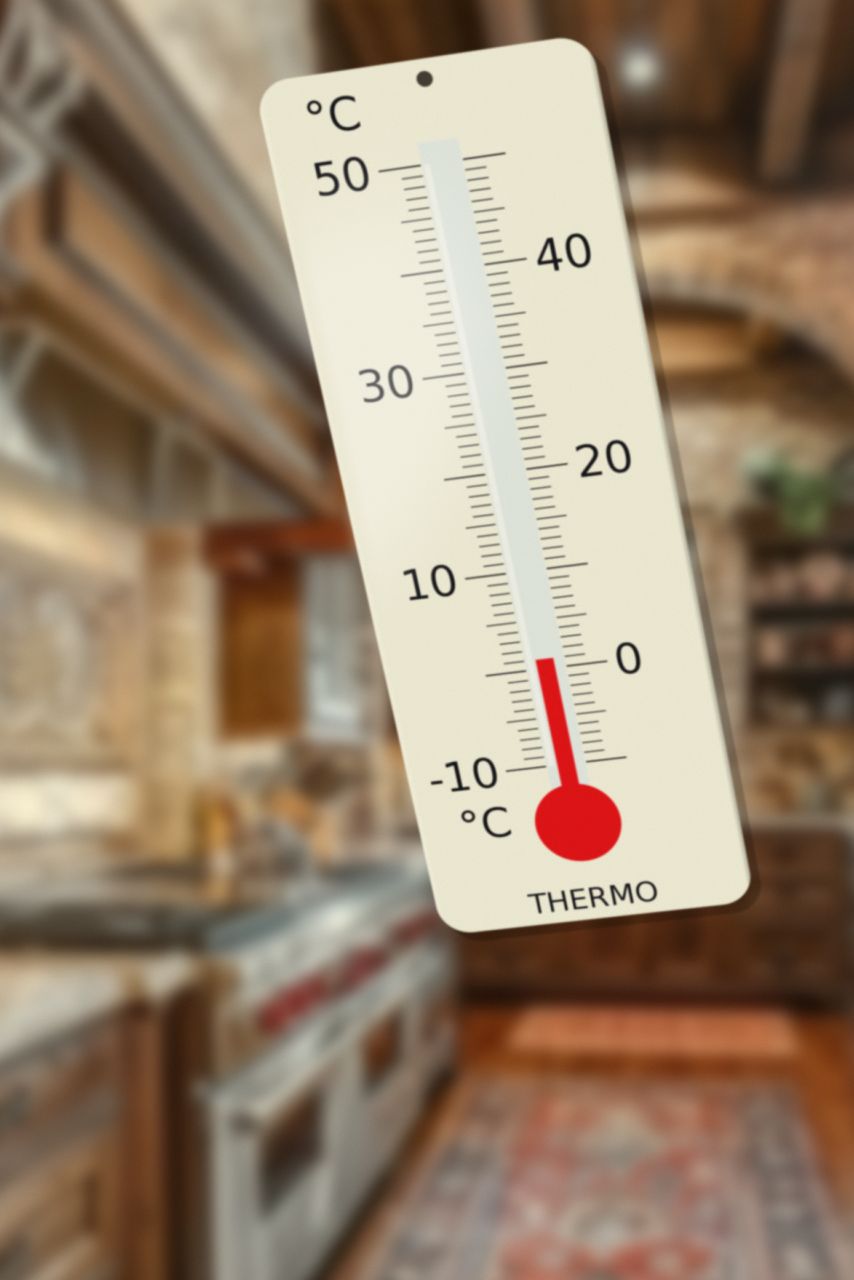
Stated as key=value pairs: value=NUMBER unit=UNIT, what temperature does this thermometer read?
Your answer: value=1 unit=°C
